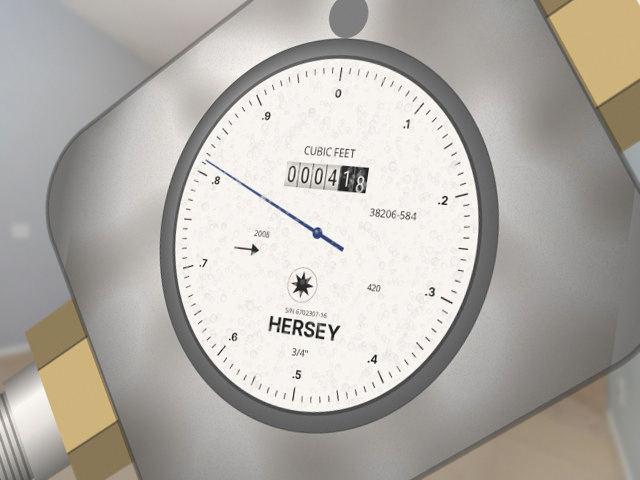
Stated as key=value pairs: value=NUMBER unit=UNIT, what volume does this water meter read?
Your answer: value=417.81 unit=ft³
